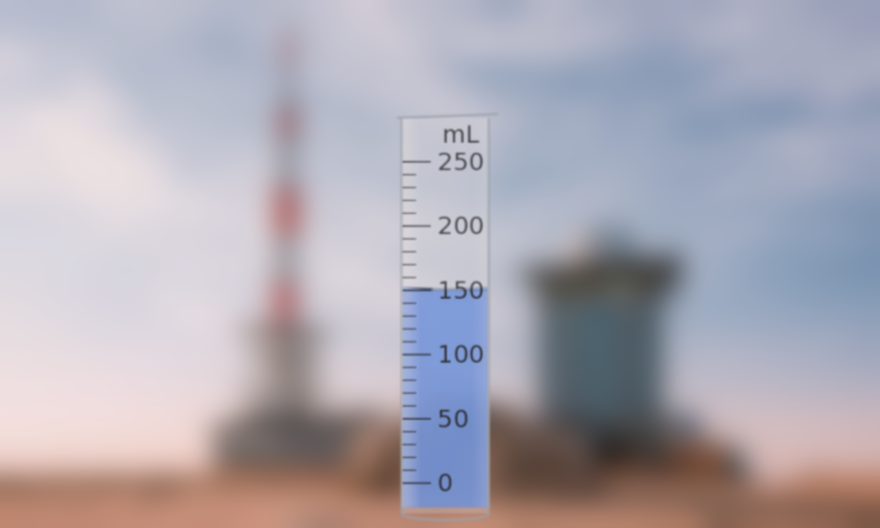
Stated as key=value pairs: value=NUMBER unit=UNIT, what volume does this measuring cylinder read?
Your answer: value=150 unit=mL
